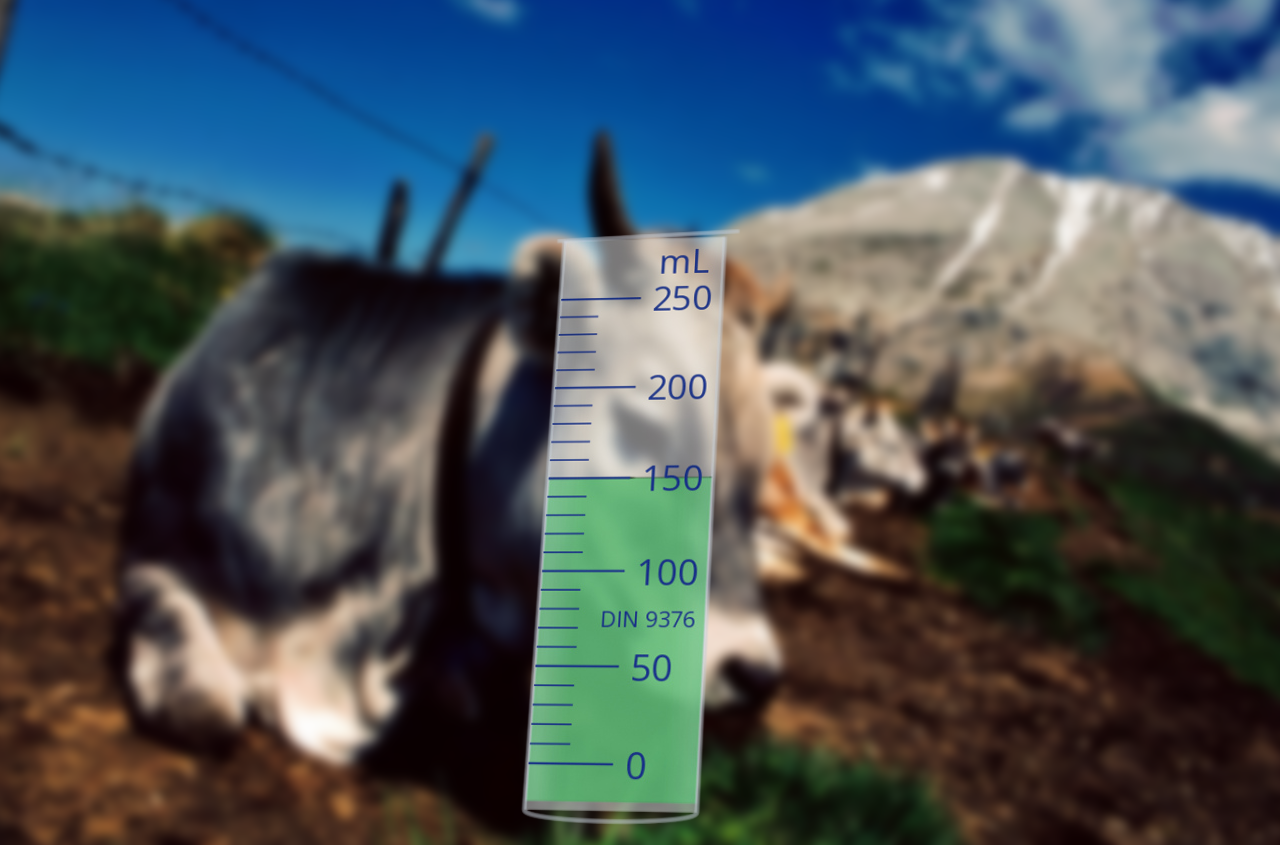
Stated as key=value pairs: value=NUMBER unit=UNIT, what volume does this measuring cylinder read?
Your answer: value=150 unit=mL
